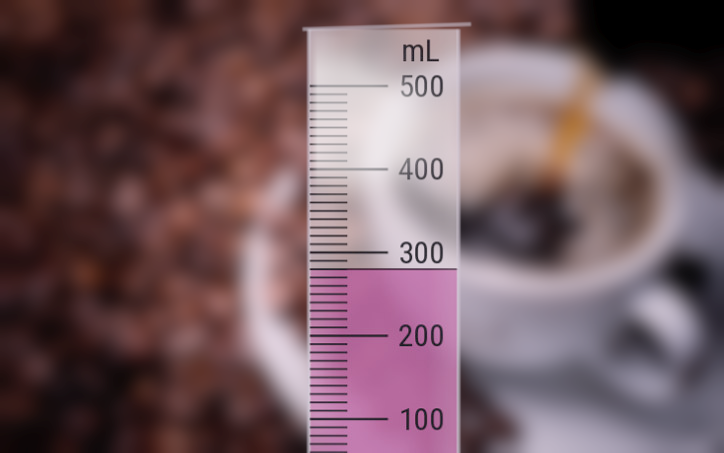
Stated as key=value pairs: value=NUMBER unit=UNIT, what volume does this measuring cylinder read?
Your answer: value=280 unit=mL
